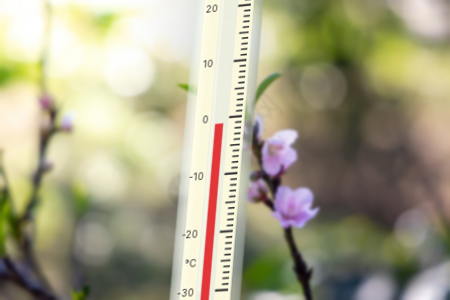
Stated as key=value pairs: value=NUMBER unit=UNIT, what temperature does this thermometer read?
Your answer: value=-1 unit=°C
